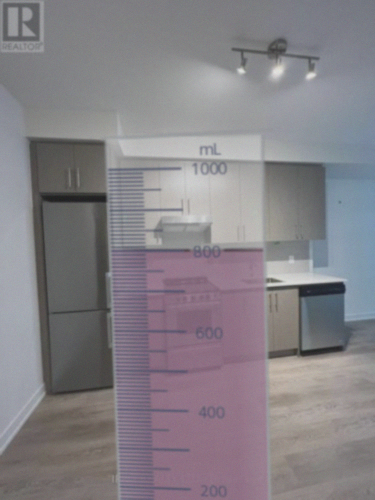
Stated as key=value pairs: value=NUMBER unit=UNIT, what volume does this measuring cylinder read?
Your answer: value=800 unit=mL
